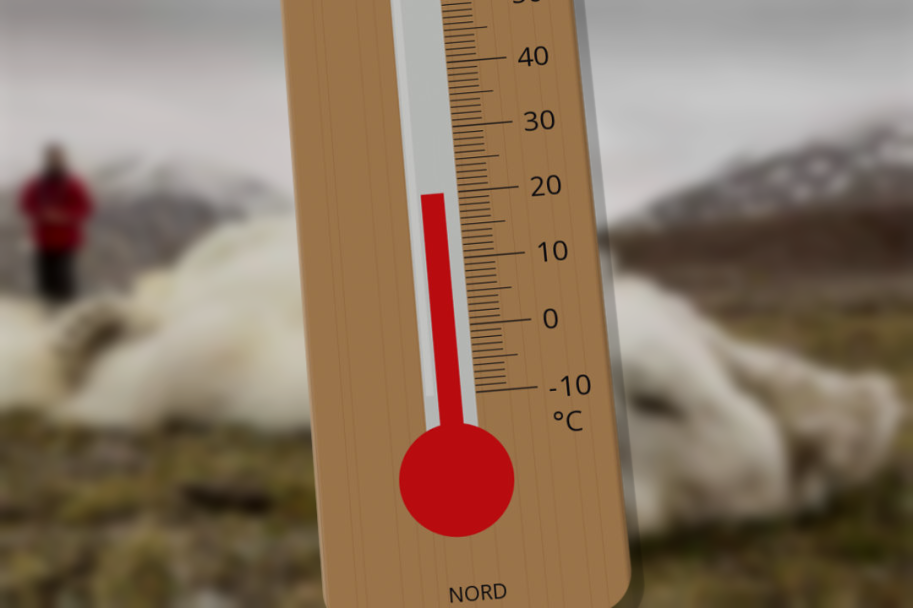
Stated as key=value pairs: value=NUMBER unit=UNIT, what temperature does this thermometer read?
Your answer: value=20 unit=°C
